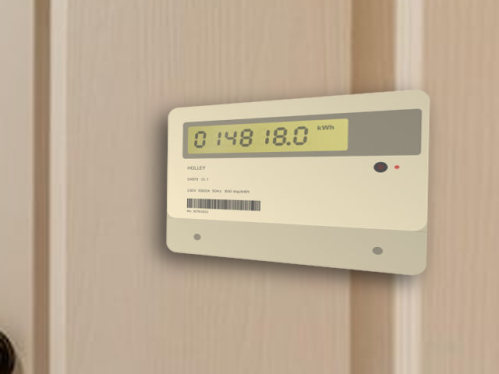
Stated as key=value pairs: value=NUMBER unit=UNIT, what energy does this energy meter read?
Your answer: value=14818.0 unit=kWh
